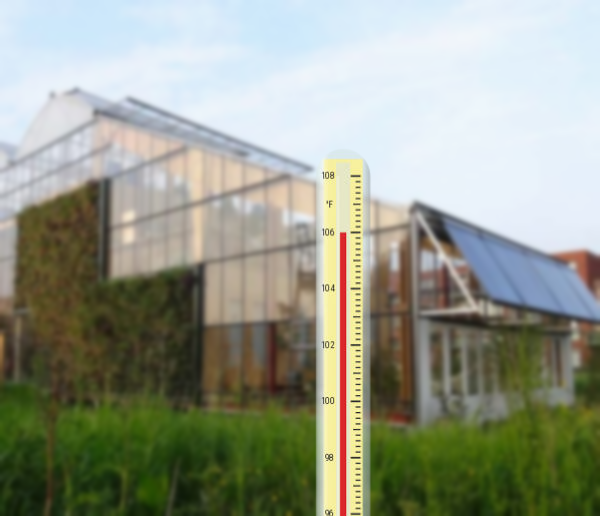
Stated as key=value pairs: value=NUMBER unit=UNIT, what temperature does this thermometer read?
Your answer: value=106 unit=°F
